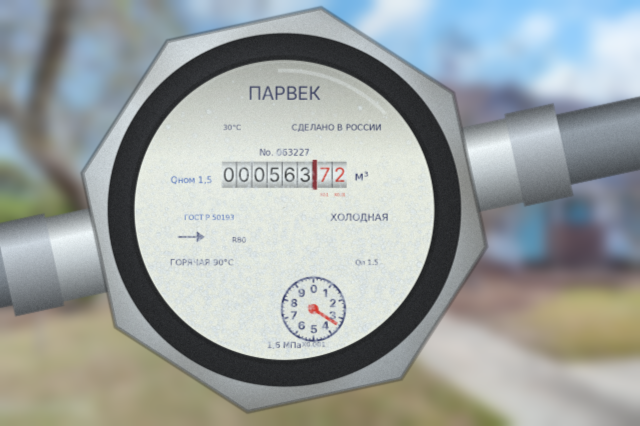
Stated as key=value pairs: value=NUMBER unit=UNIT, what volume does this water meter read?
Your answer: value=563.723 unit=m³
